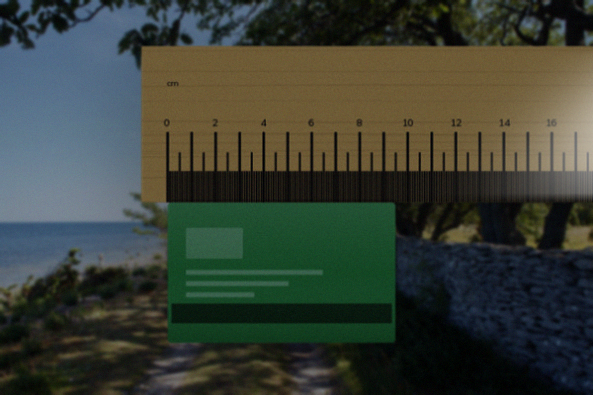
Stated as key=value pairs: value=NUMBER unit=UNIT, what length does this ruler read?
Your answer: value=9.5 unit=cm
